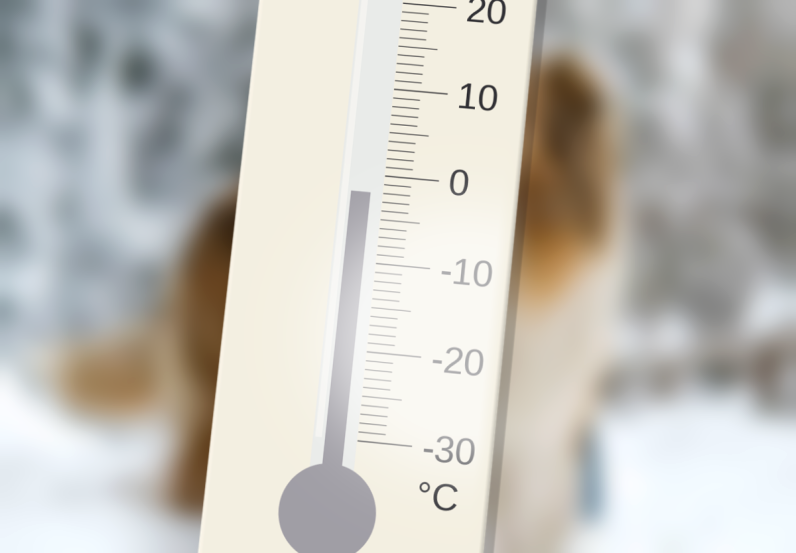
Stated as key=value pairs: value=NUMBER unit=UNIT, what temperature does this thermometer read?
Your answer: value=-2 unit=°C
